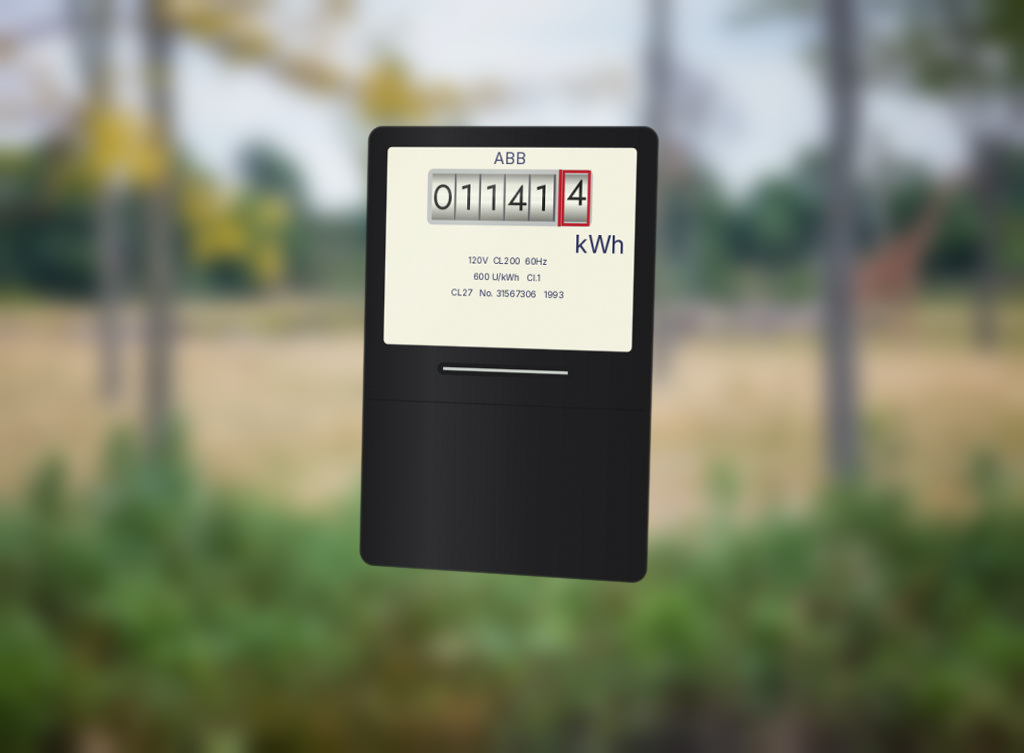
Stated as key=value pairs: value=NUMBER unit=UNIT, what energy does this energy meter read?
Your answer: value=1141.4 unit=kWh
